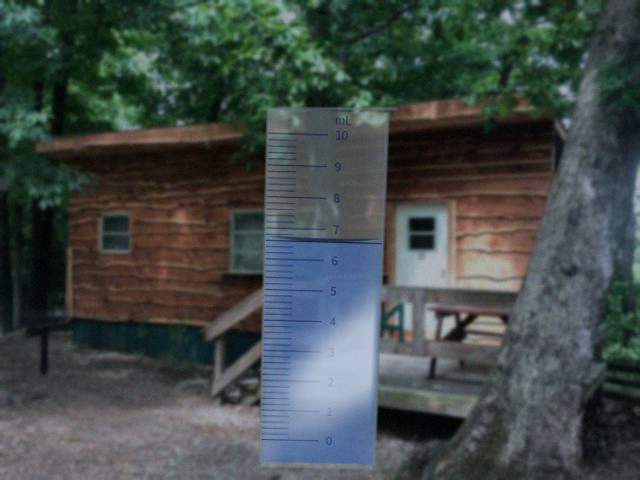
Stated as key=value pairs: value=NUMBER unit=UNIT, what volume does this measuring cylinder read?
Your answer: value=6.6 unit=mL
